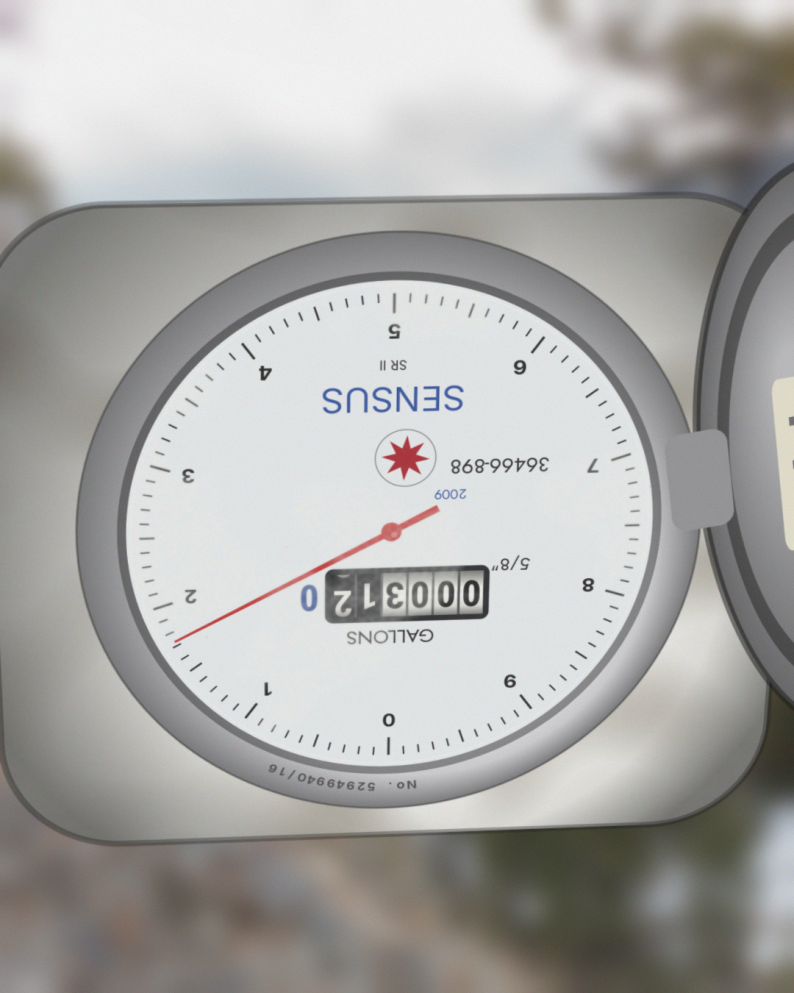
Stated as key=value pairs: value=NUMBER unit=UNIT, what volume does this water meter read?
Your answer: value=3121.7 unit=gal
